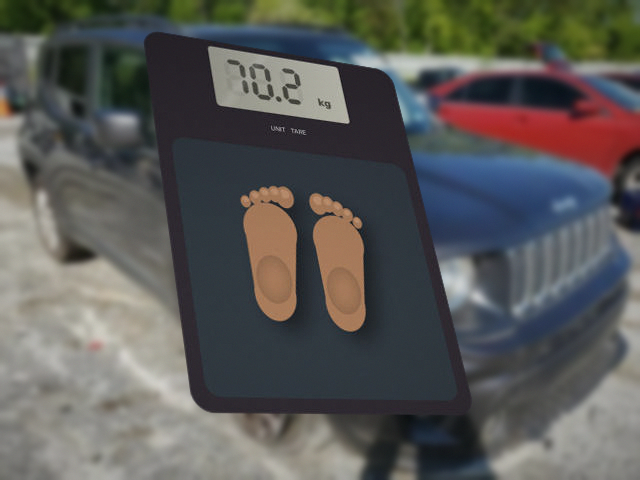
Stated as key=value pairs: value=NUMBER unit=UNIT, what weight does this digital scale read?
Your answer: value=70.2 unit=kg
